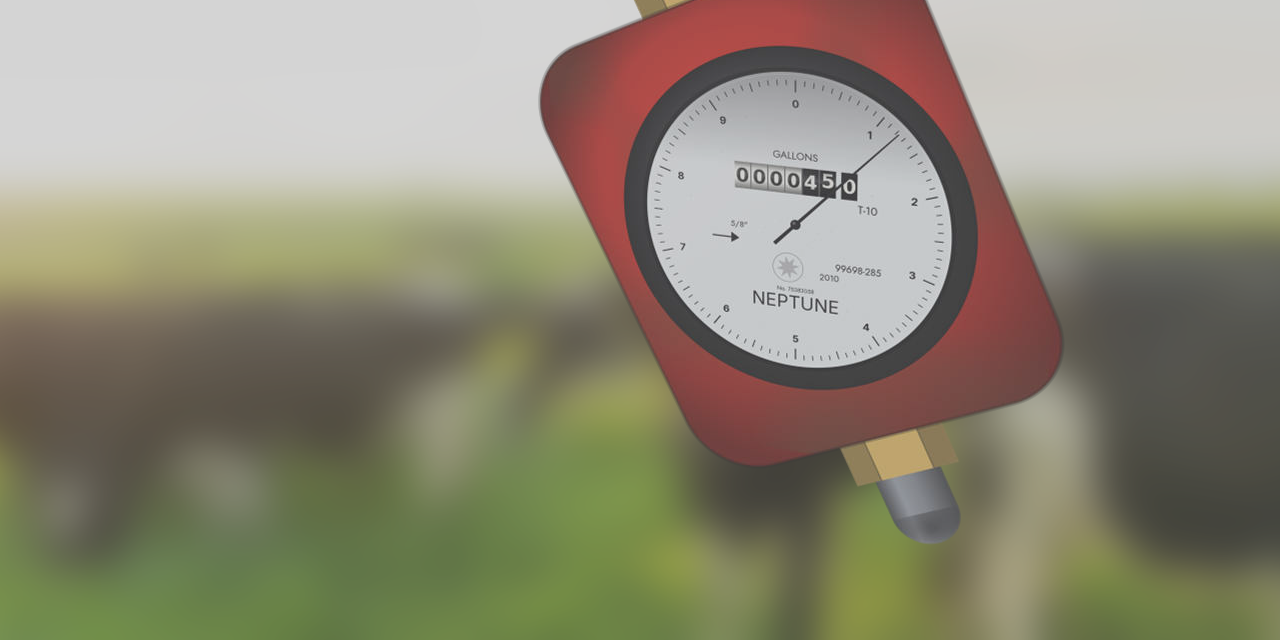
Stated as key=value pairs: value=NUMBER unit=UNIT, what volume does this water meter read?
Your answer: value=451.2 unit=gal
